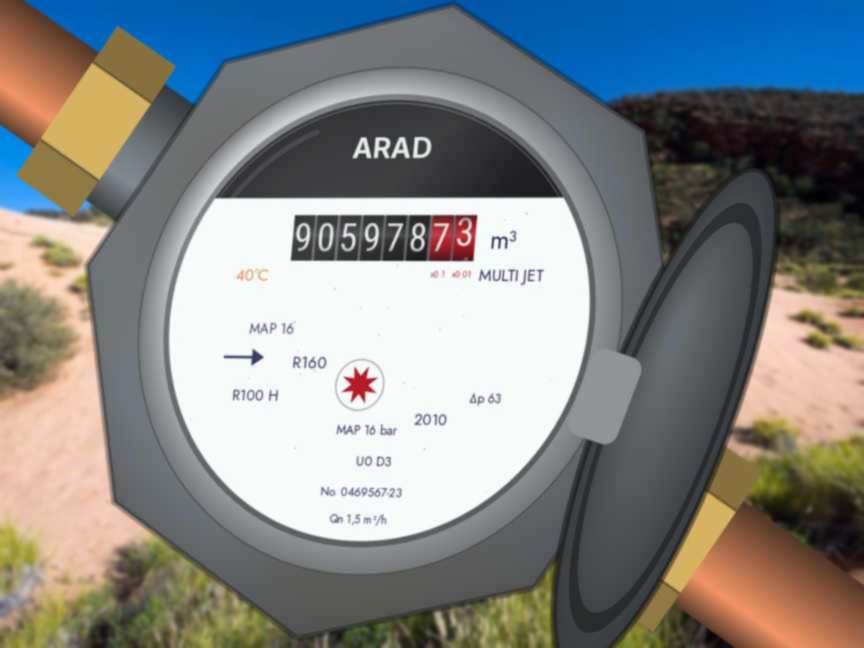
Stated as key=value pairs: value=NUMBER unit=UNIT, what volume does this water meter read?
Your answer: value=905978.73 unit=m³
